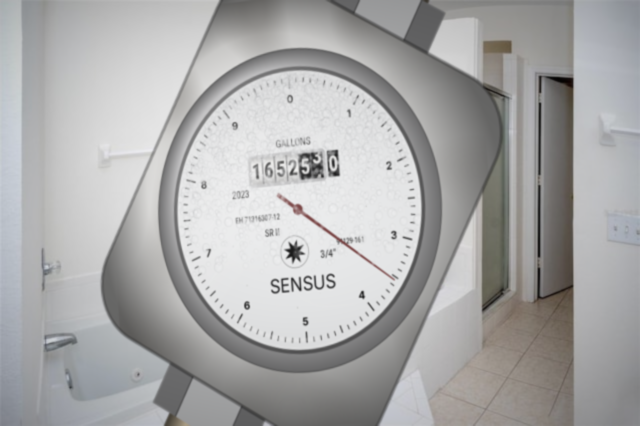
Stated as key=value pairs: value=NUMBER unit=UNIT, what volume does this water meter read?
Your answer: value=1652533.5 unit=gal
